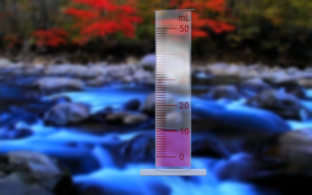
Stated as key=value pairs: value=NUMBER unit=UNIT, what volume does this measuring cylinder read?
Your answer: value=10 unit=mL
